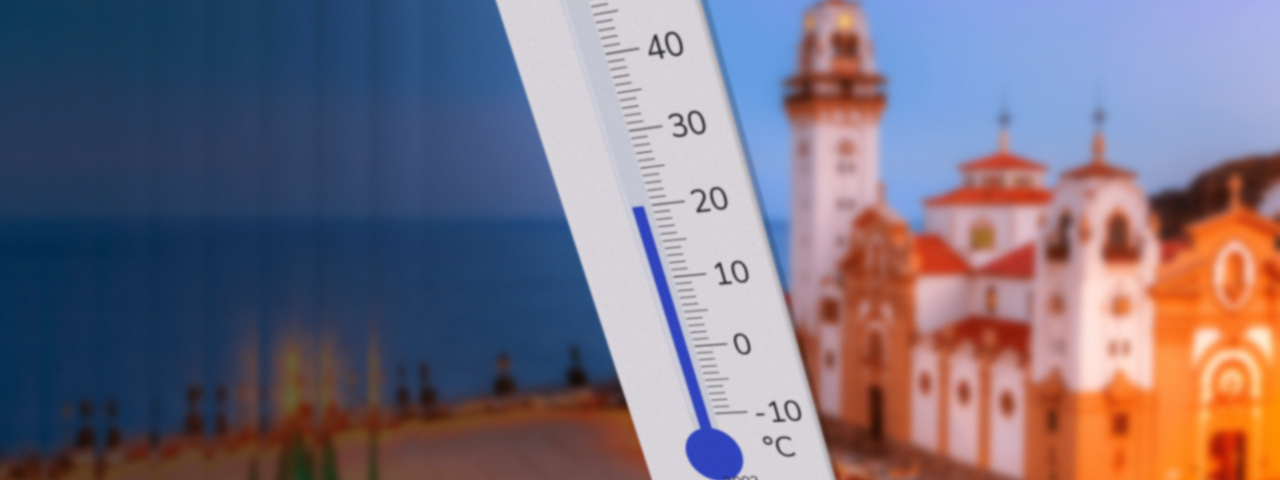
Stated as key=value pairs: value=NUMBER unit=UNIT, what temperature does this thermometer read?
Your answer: value=20 unit=°C
